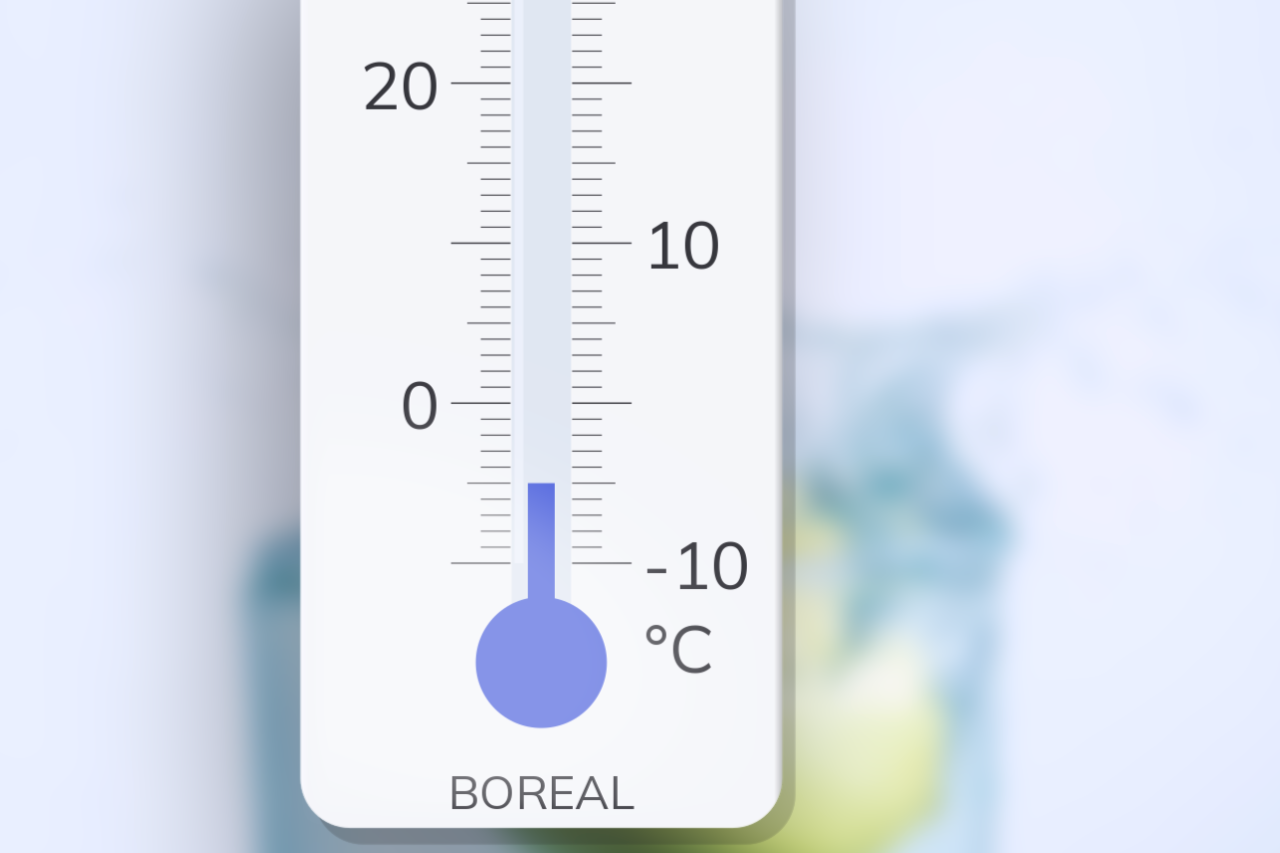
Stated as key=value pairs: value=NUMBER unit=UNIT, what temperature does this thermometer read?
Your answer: value=-5 unit=°C
